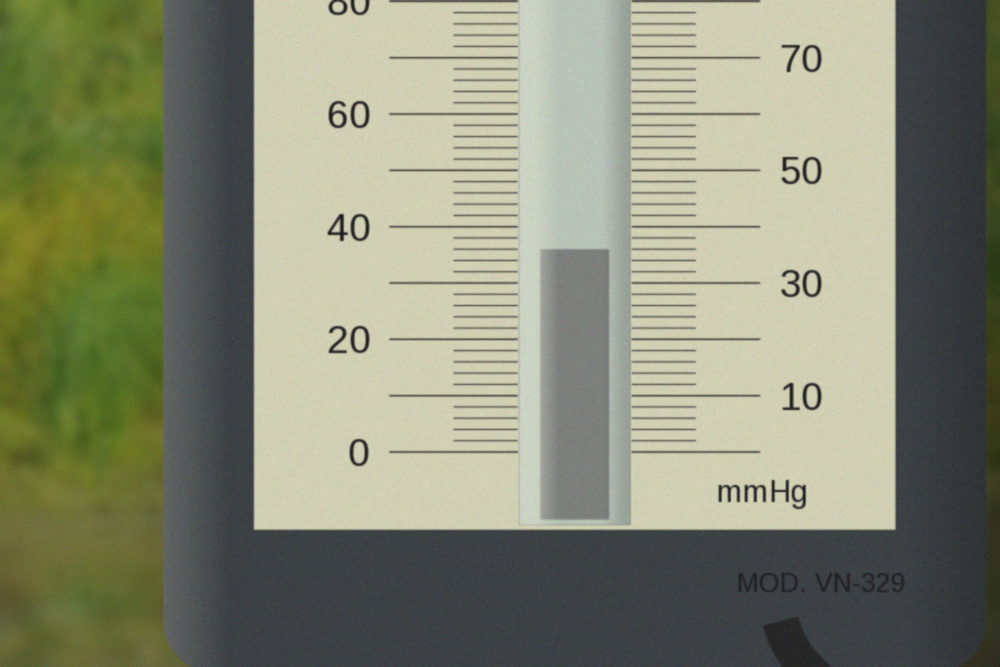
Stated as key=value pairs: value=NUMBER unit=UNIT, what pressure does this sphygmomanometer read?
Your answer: value=36 unit=mmHg
